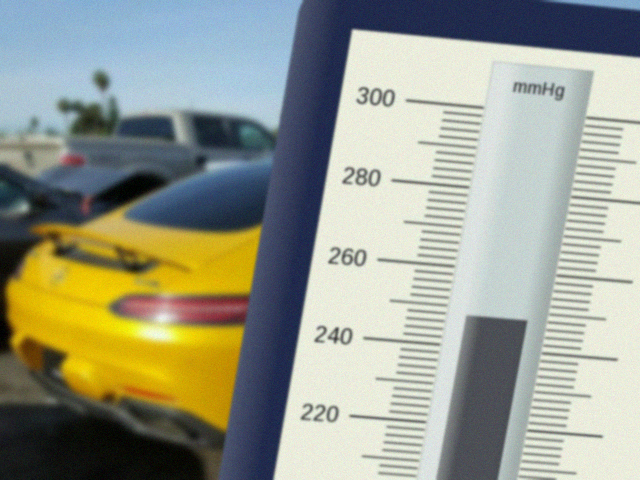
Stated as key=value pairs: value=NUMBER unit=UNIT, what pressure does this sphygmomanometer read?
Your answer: value=248 unit=mmHg
